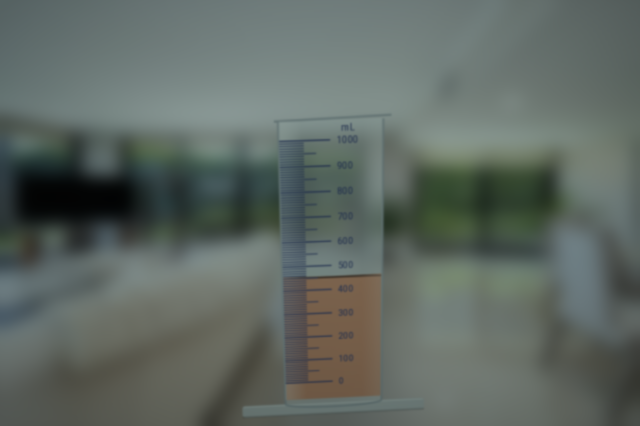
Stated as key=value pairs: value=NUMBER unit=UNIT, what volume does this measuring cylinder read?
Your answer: value=450 unit=mL
